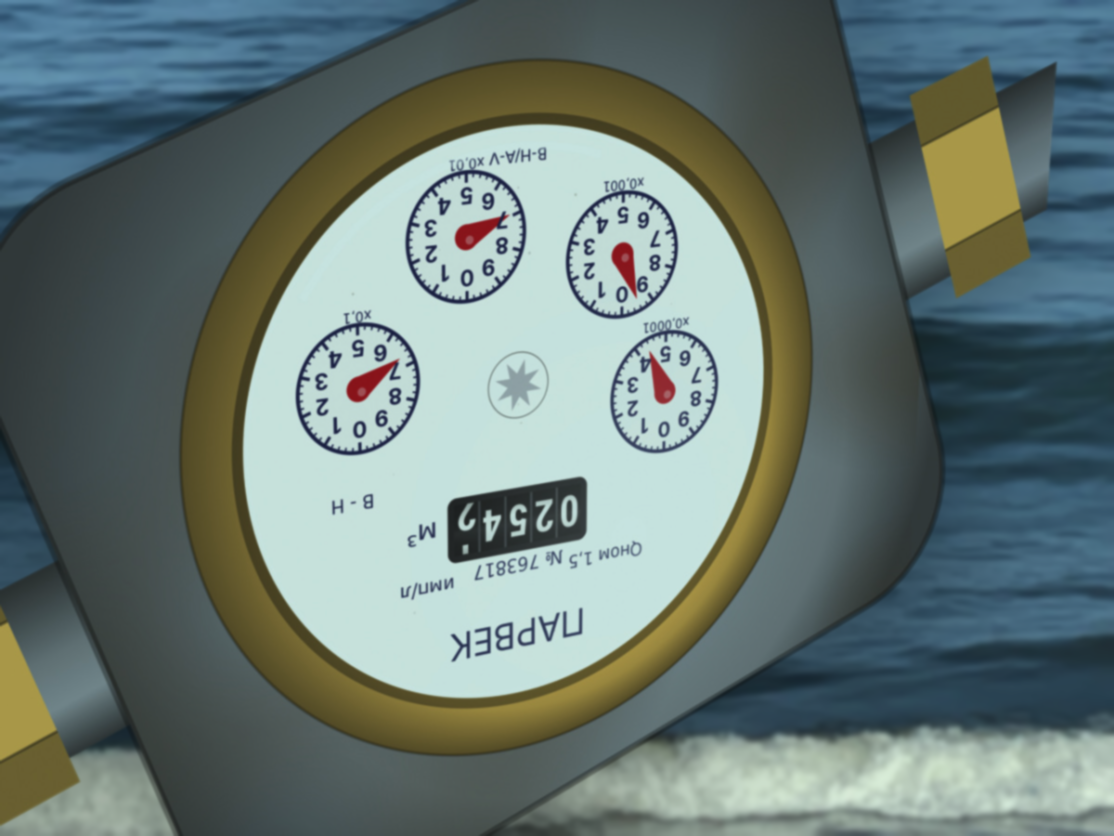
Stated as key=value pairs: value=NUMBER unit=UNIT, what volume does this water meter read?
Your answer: value=2541.6694 unit=m³
